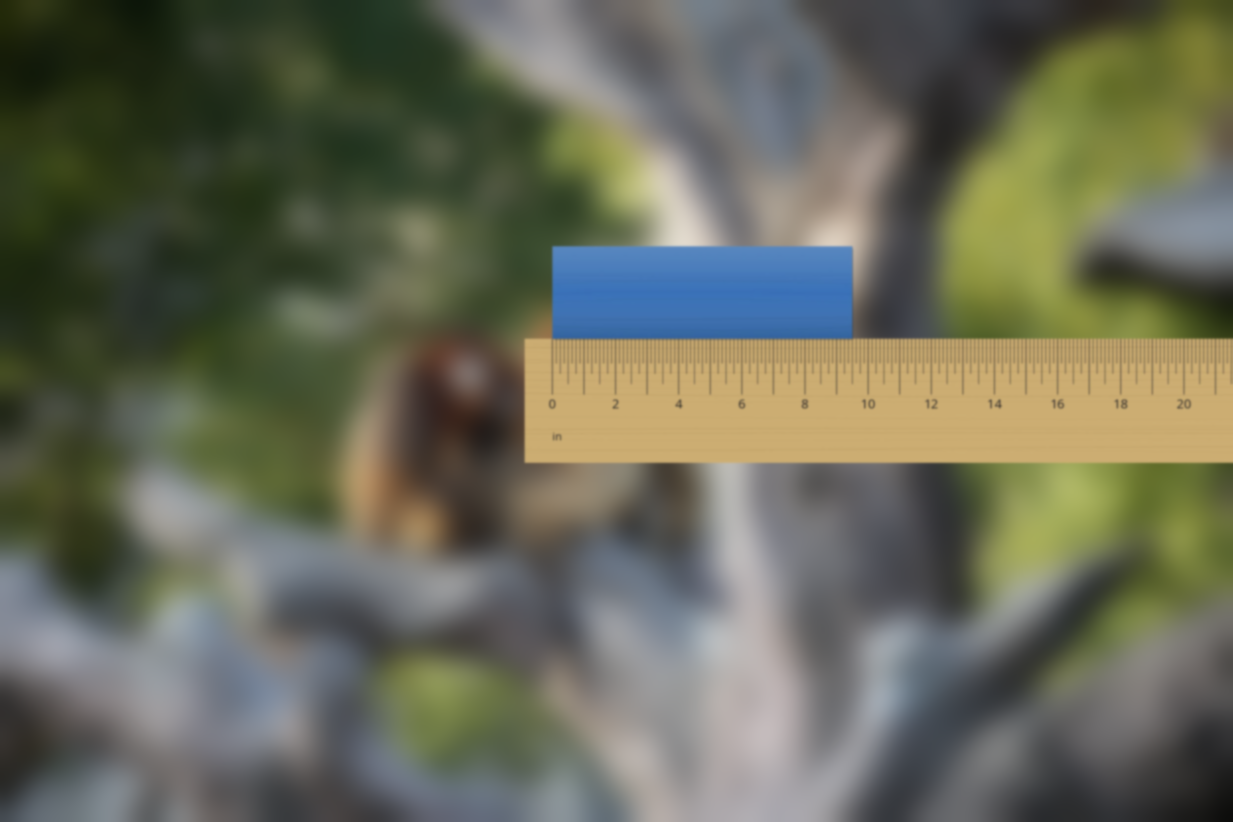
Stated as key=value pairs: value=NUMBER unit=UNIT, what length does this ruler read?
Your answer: value=9.5 unit=in
